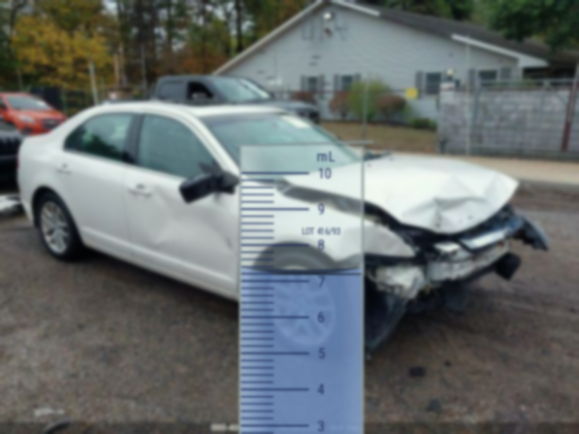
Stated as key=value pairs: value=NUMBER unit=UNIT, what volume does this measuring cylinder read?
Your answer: value=7.2 unit=mL
